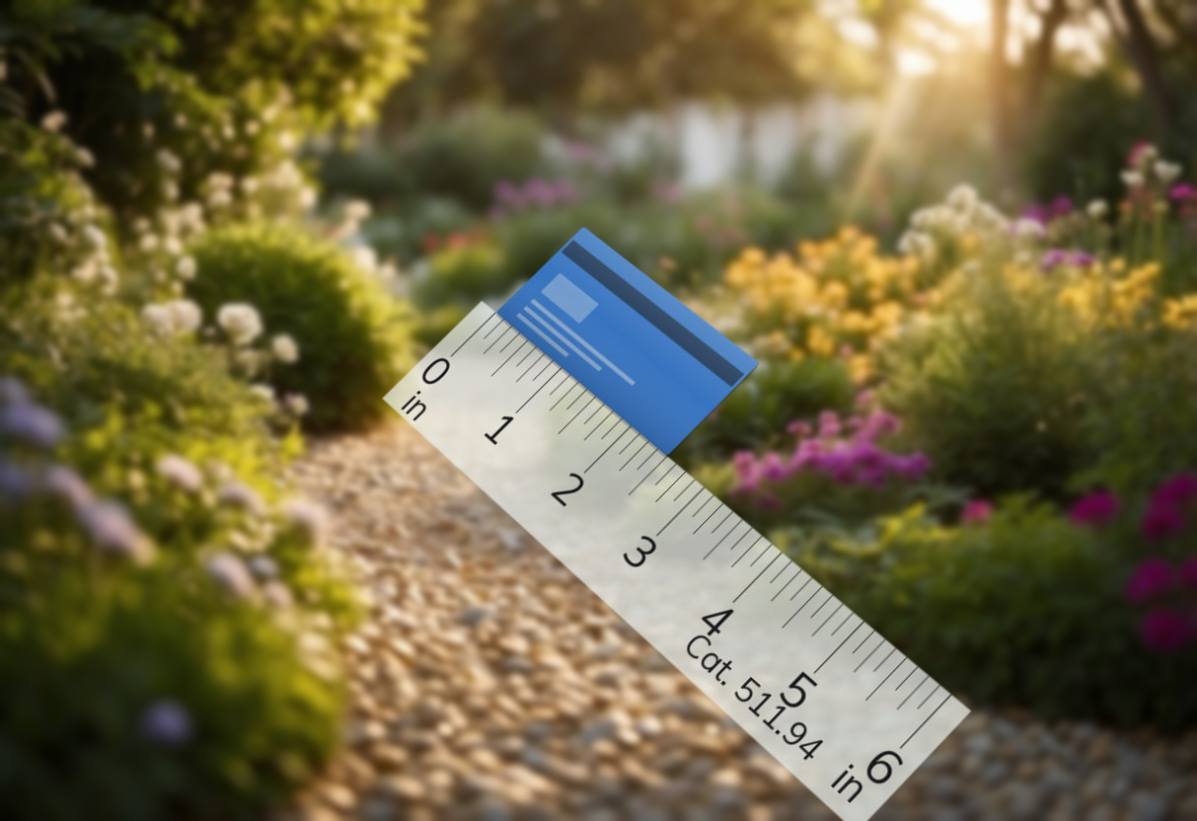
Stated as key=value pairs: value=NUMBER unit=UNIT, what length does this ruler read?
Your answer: value=2.5 unit=in
